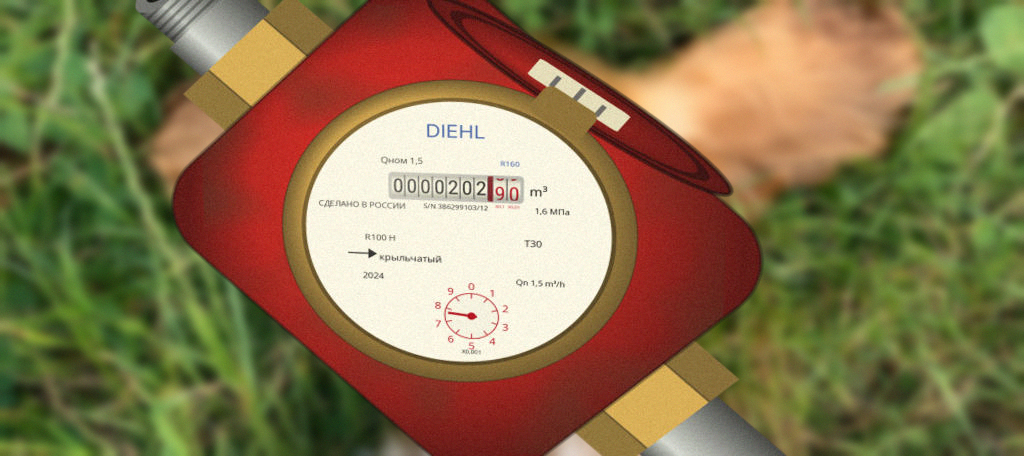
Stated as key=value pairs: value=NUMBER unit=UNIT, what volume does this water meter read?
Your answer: value=202.897 unit=m³
